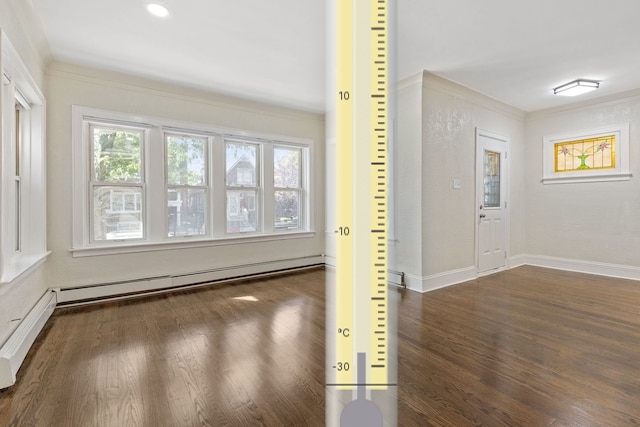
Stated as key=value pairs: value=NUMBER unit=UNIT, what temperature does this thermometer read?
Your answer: value=-28 unit=°C
